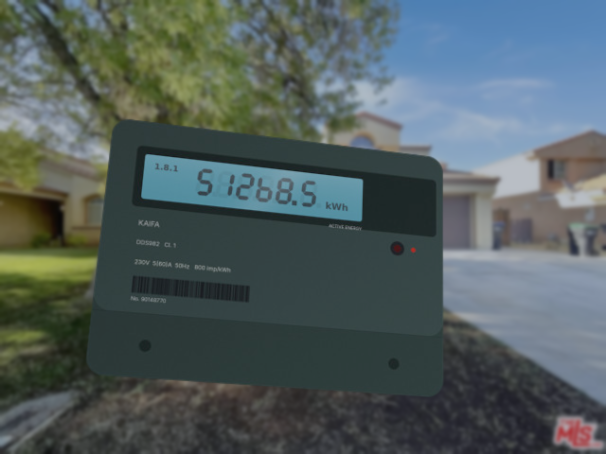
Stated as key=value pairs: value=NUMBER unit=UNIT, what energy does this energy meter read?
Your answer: value=51268.5 unit=kWh
